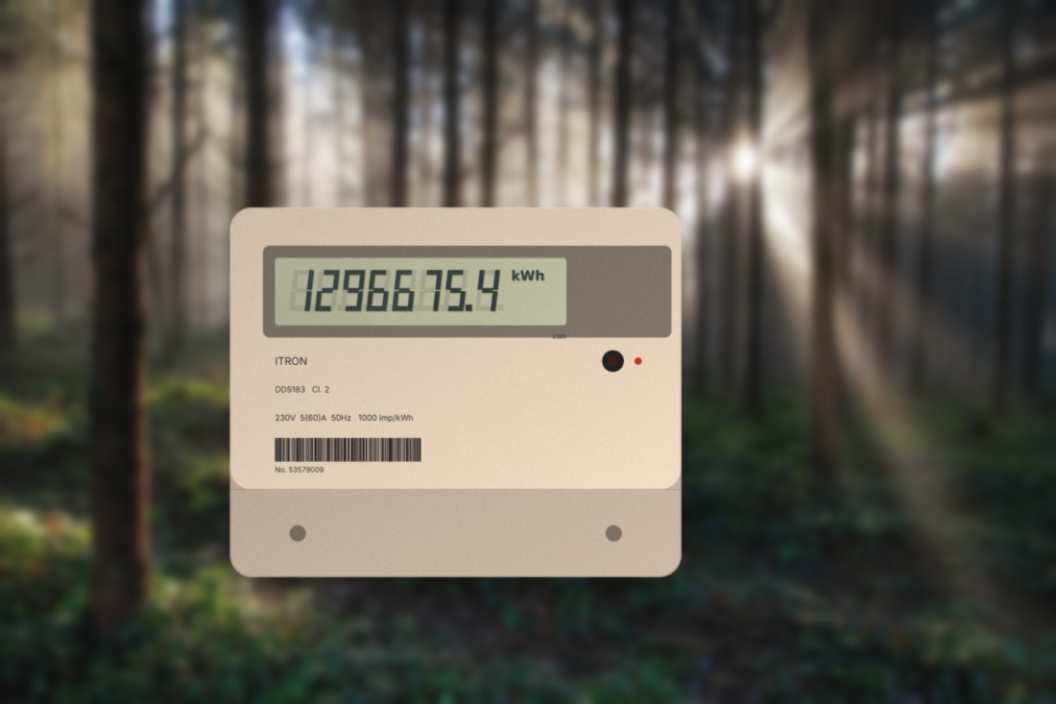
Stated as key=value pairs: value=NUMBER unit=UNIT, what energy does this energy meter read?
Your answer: value=1296675.4 unit=kWh
